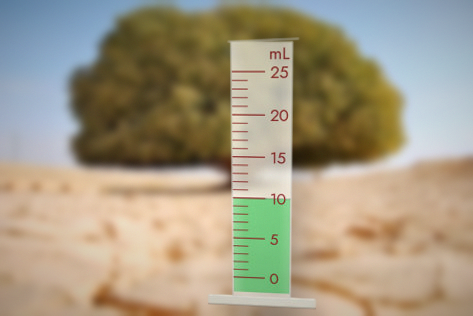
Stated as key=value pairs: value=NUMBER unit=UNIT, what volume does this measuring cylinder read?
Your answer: value=10 unit=mL
